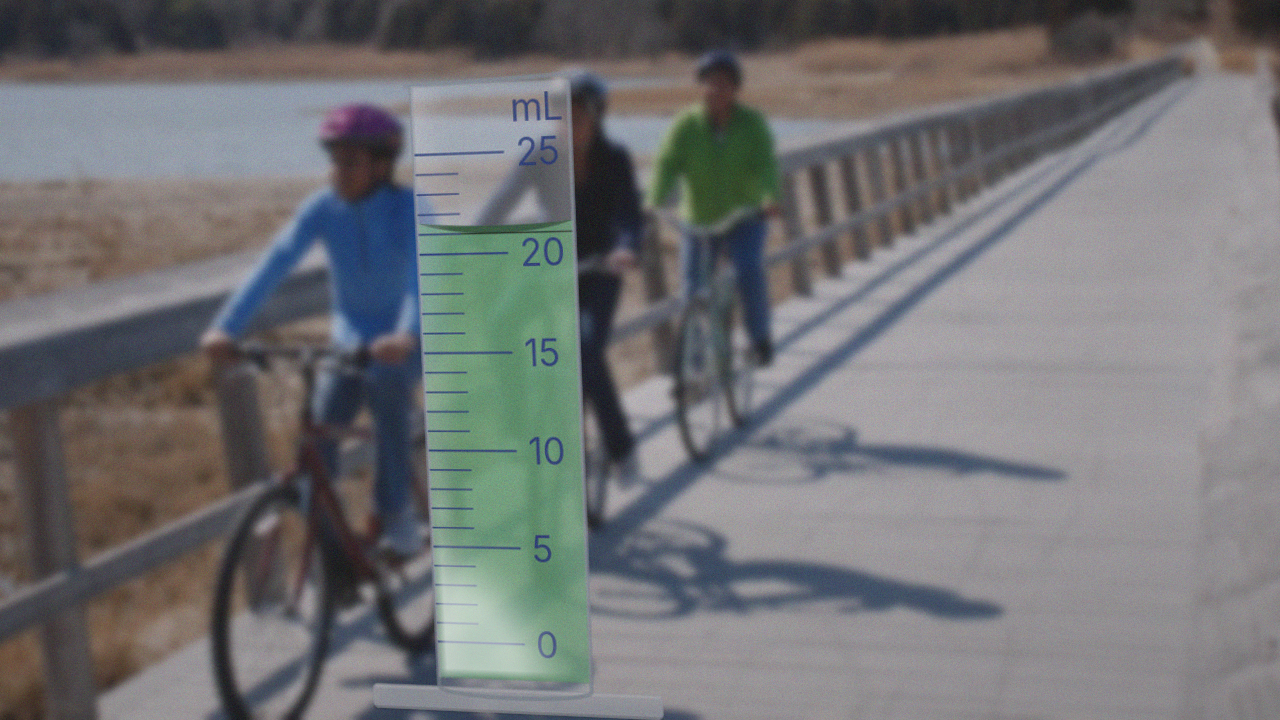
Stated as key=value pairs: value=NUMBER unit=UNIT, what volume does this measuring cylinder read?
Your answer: value=21 unit=mL
